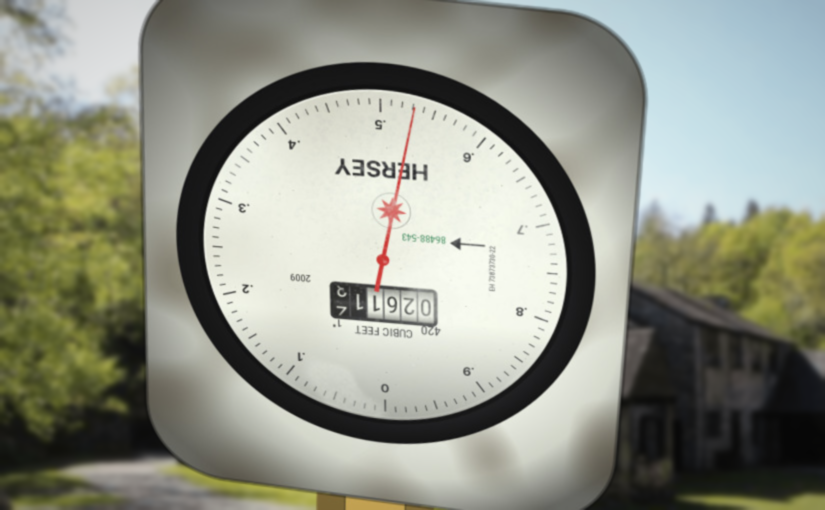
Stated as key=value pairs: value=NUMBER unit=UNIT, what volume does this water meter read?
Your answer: value=26112.53 unit=ft³
